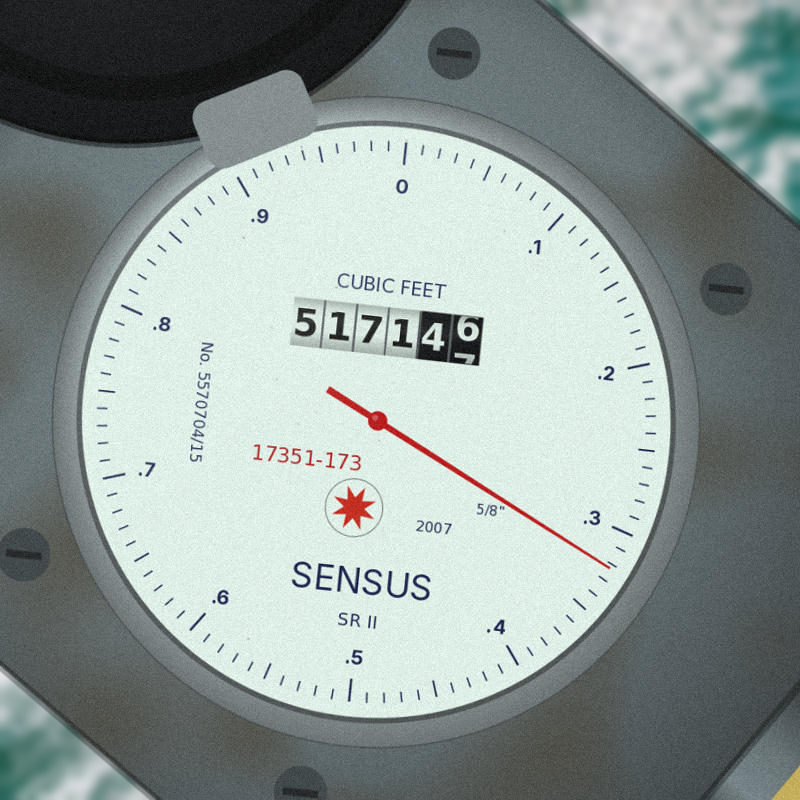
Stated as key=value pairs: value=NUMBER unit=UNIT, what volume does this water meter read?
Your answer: value=517146.32 unit=ft³
